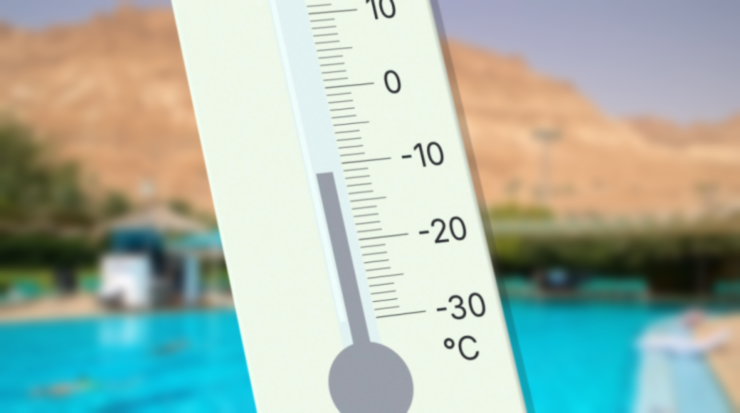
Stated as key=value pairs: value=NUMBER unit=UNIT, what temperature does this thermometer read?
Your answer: value=-11 unit=°C
